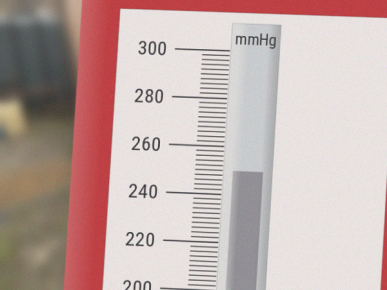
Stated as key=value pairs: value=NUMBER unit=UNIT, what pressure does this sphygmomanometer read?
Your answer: value=250 unit=mmHg
